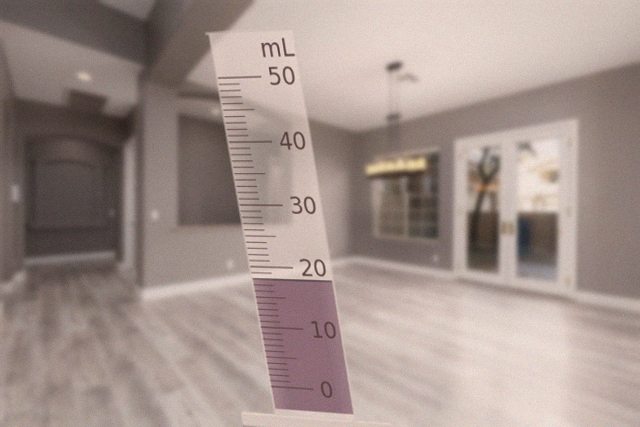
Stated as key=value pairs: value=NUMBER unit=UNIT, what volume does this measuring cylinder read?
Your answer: value=18 unit=mL
